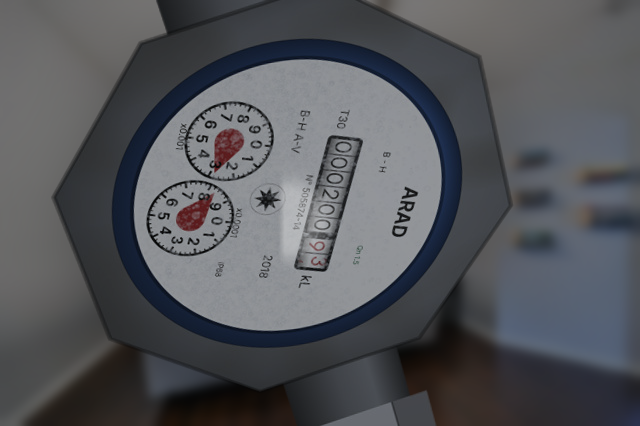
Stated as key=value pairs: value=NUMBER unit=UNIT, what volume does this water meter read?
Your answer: value=200.9328 unit=kL
